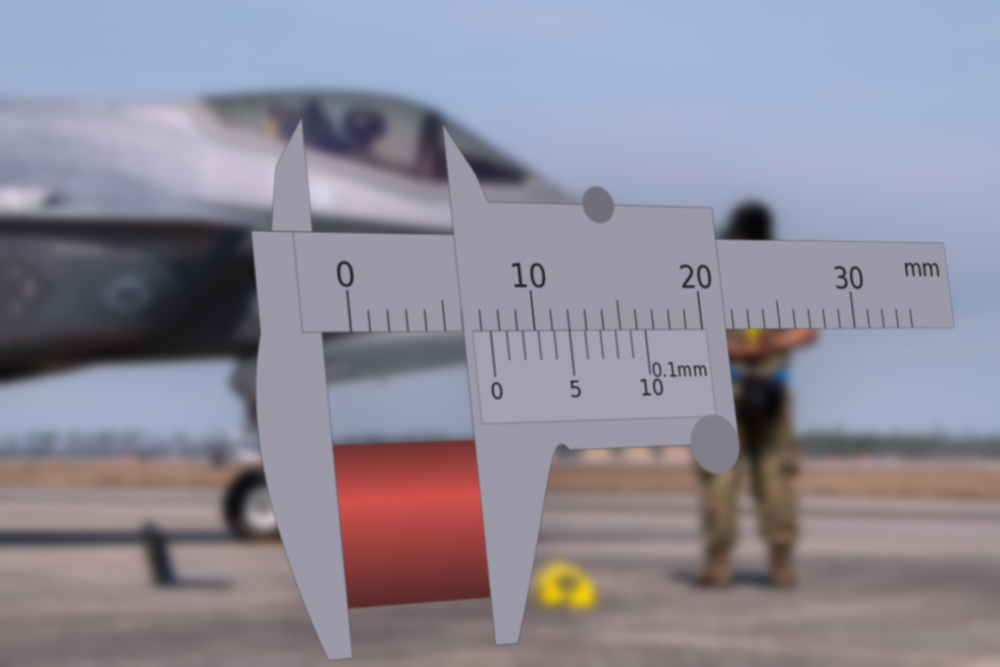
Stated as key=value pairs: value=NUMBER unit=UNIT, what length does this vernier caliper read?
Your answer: value=7.5 unit=mm
